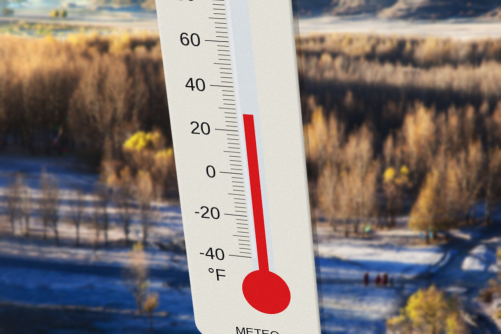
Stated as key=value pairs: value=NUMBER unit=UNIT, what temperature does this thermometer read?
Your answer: value=28 unit=°F
